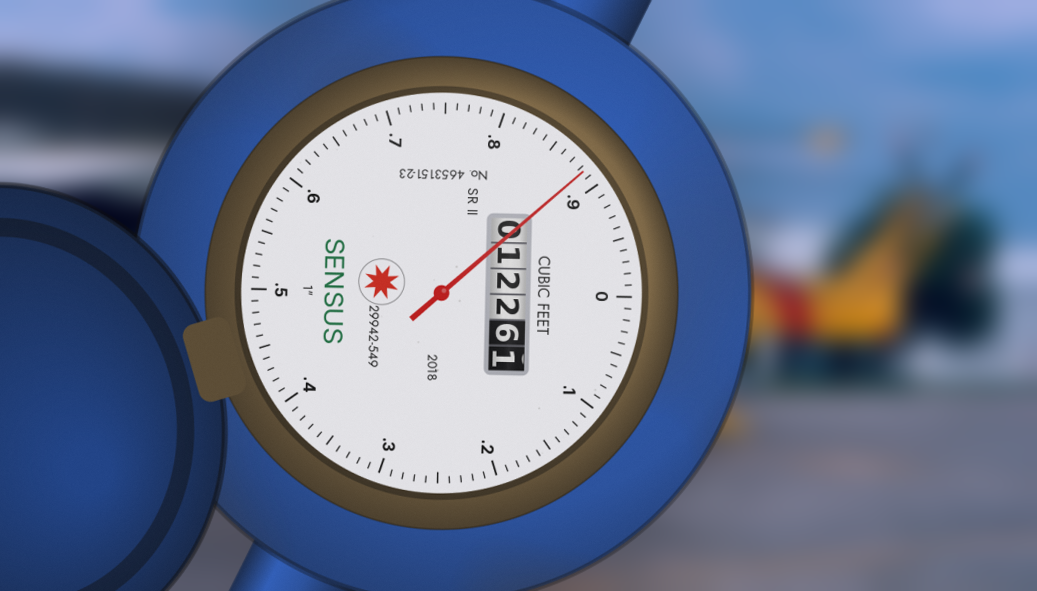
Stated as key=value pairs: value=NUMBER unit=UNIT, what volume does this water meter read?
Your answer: value=12260.88 unit=ft³
